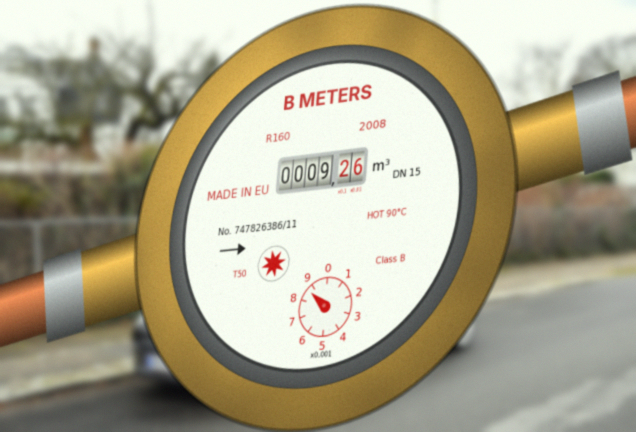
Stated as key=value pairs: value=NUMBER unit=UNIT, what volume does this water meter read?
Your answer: value=9.268 unit=m³
